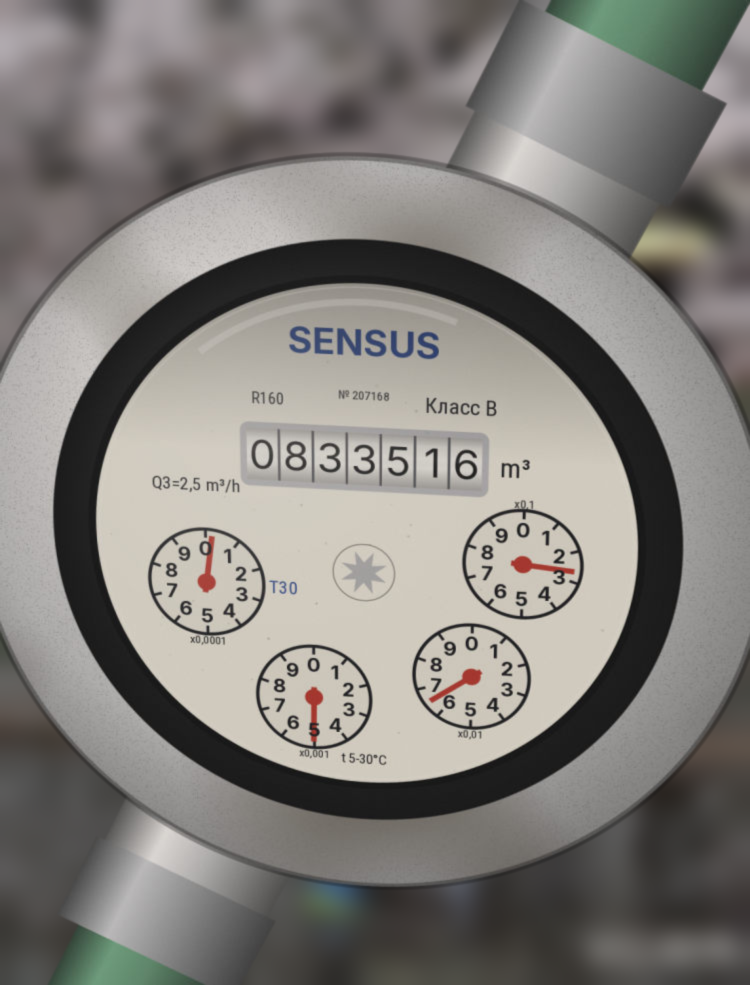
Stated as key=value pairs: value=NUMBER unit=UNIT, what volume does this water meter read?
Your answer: value=833516.2650 unit=m³
